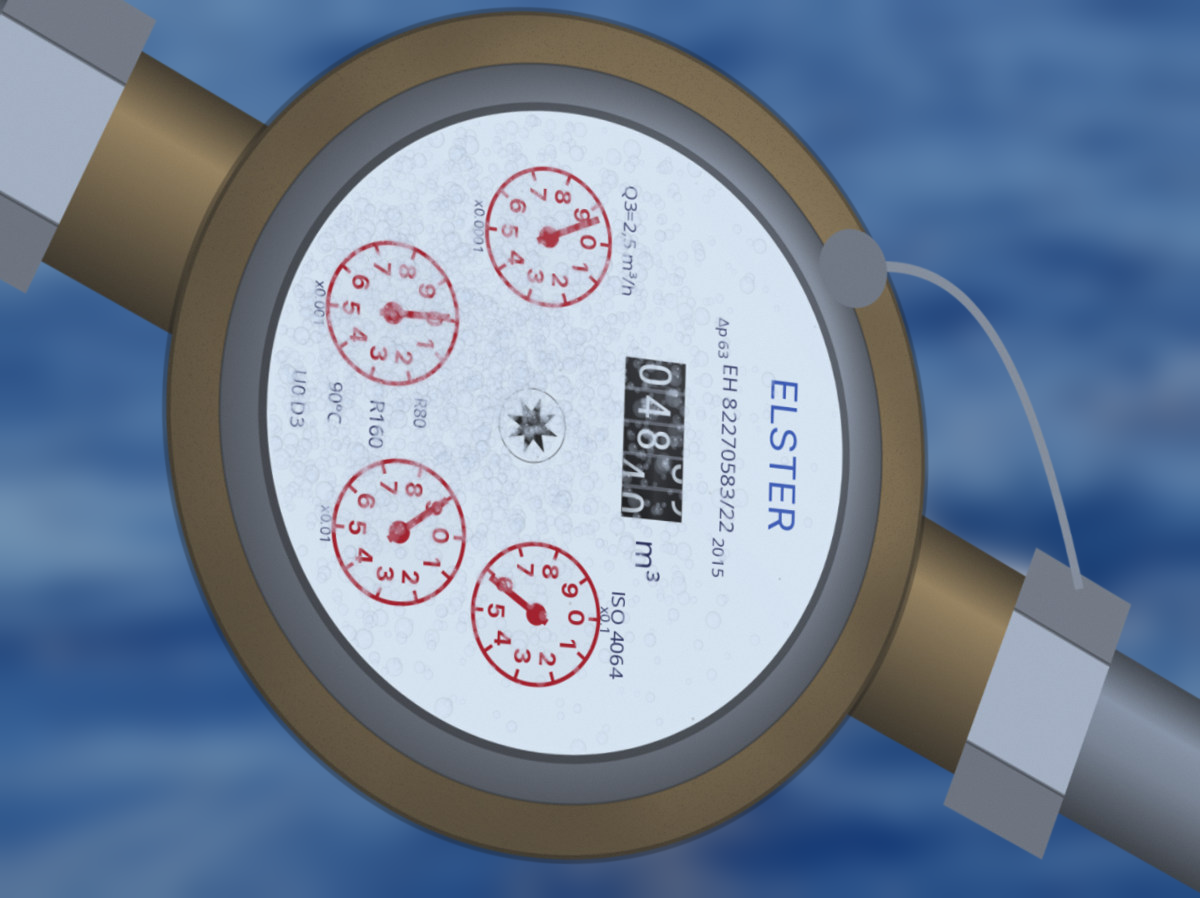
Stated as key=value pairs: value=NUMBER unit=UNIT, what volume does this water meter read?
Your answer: value=4839.5899 unit=m³
